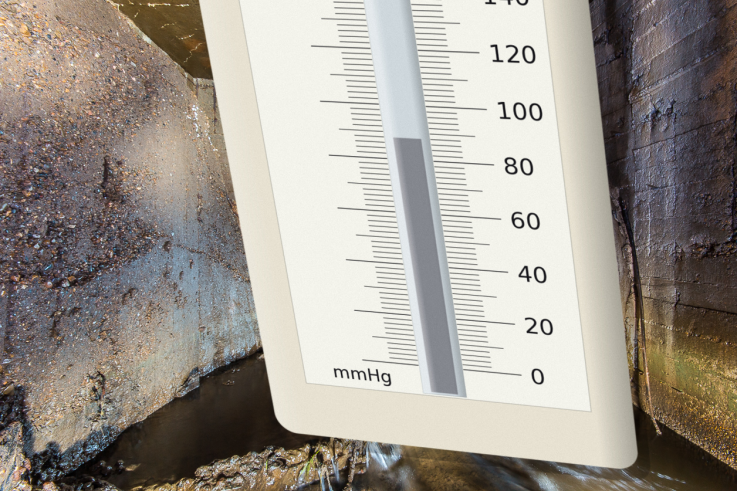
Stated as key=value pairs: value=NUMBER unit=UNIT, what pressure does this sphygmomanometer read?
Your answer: value=88 unit=mmHg
